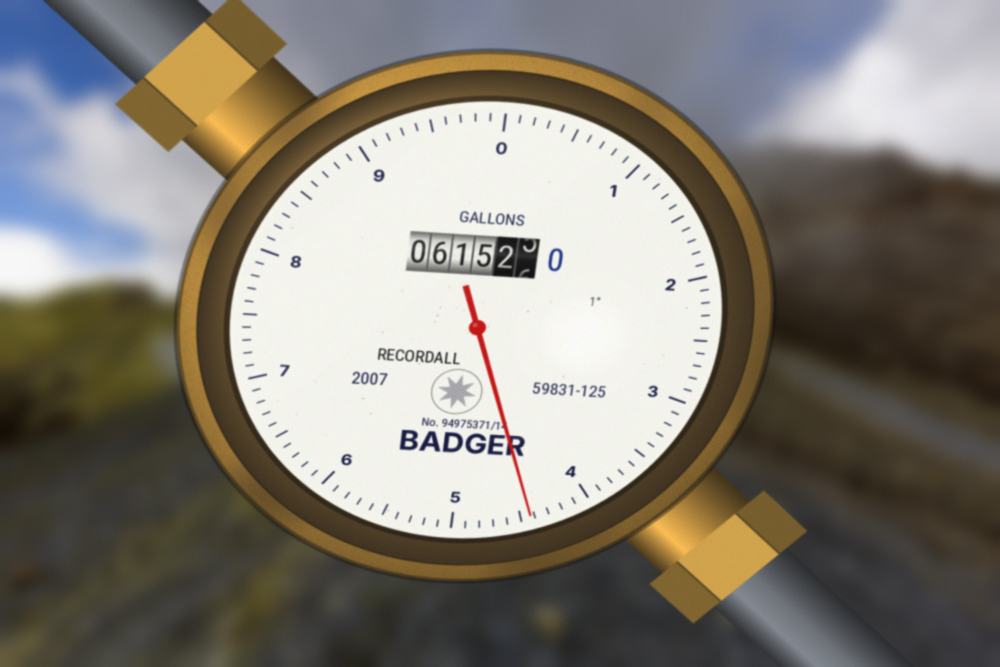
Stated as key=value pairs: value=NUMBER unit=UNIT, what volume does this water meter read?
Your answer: value=615254.4 unit=gal
